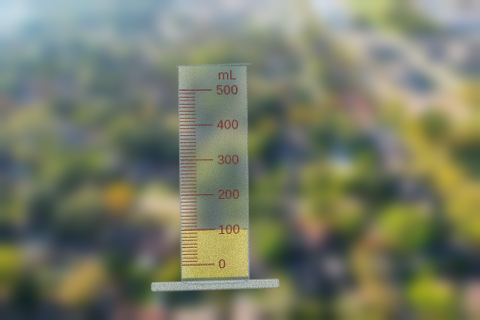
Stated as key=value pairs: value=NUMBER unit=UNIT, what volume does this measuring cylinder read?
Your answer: value=100 unit=mL
